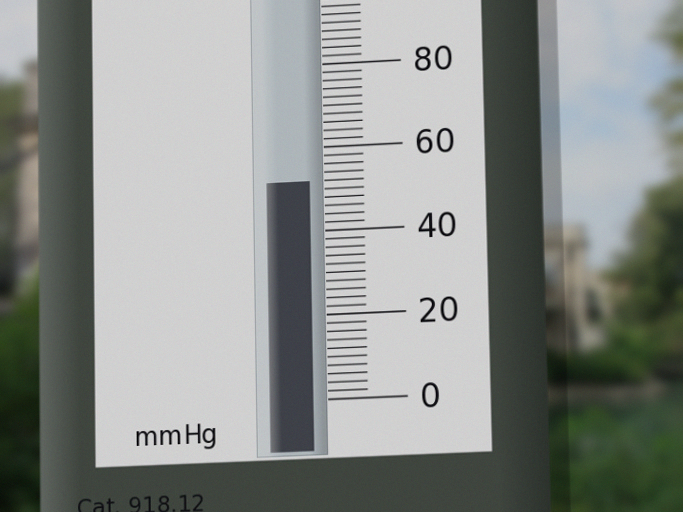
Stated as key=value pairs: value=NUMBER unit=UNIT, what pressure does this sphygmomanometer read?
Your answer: value=52 unit=mmHg
